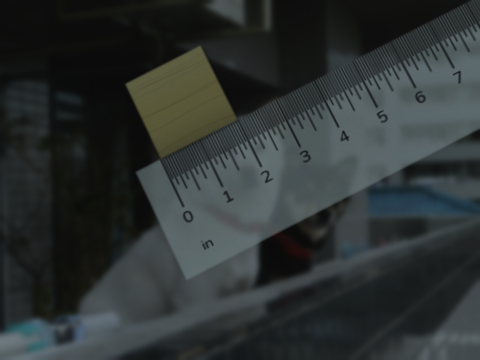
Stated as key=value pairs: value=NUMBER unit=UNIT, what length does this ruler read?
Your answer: value=2 unit=in
